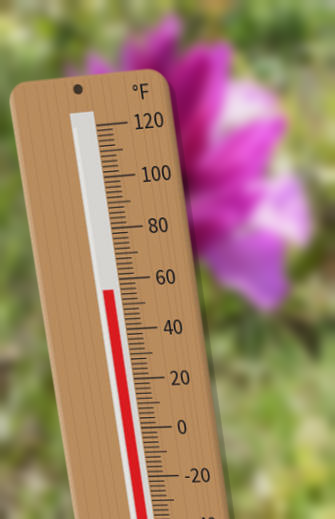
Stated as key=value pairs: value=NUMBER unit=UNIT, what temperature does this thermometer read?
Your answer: value=56 unit=°F
